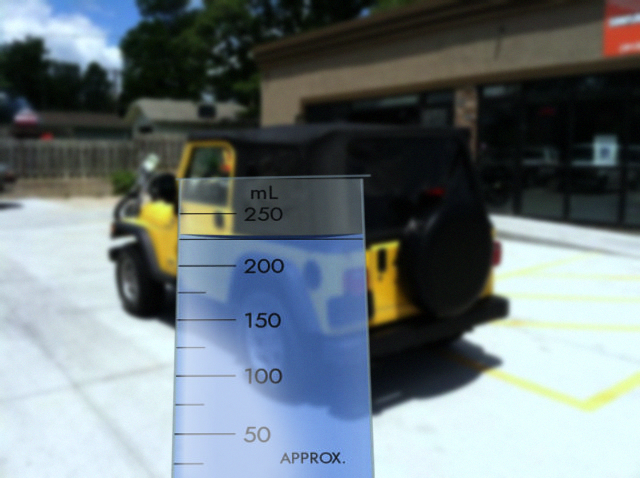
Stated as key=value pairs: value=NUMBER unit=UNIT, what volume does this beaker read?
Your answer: value=225 unit=mL
